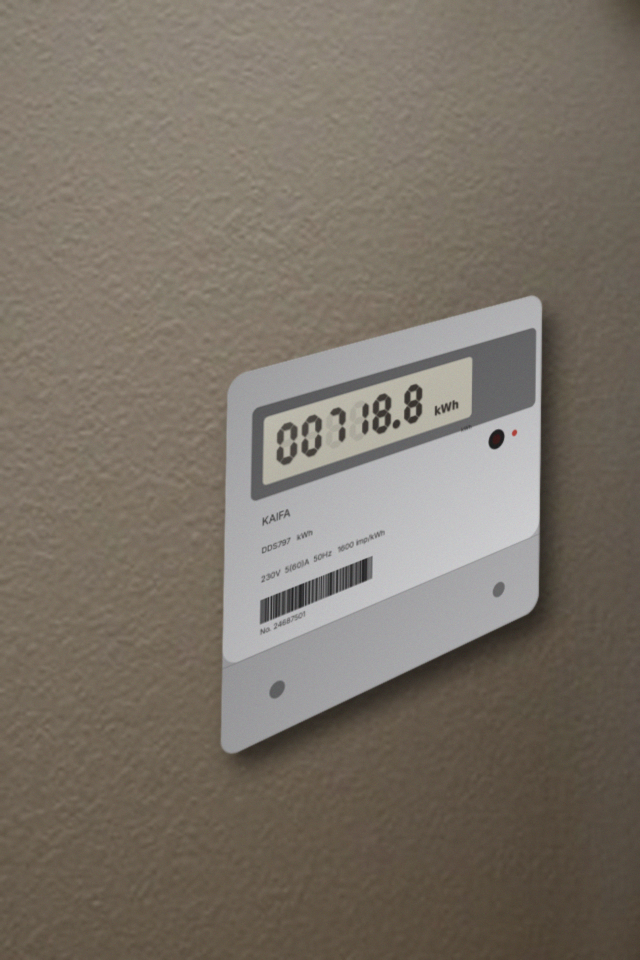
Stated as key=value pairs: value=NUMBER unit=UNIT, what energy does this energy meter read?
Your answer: value=718.8 unit=kWh
